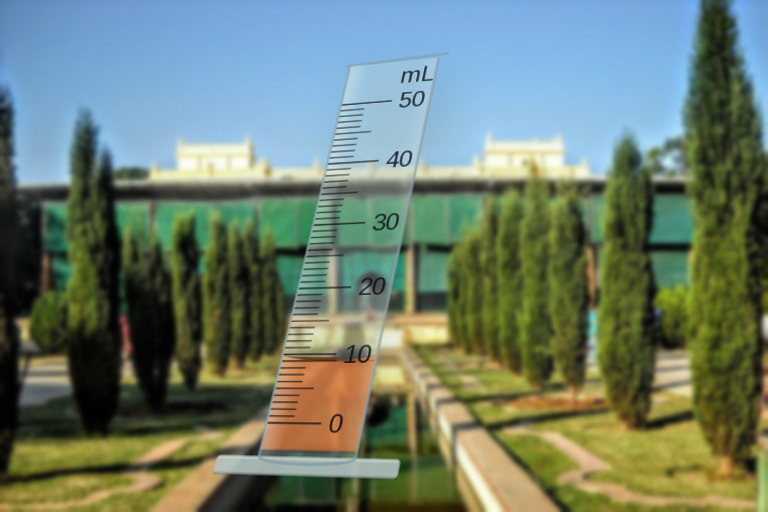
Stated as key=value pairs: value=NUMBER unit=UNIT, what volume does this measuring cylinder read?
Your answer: value=9 unit=mL
